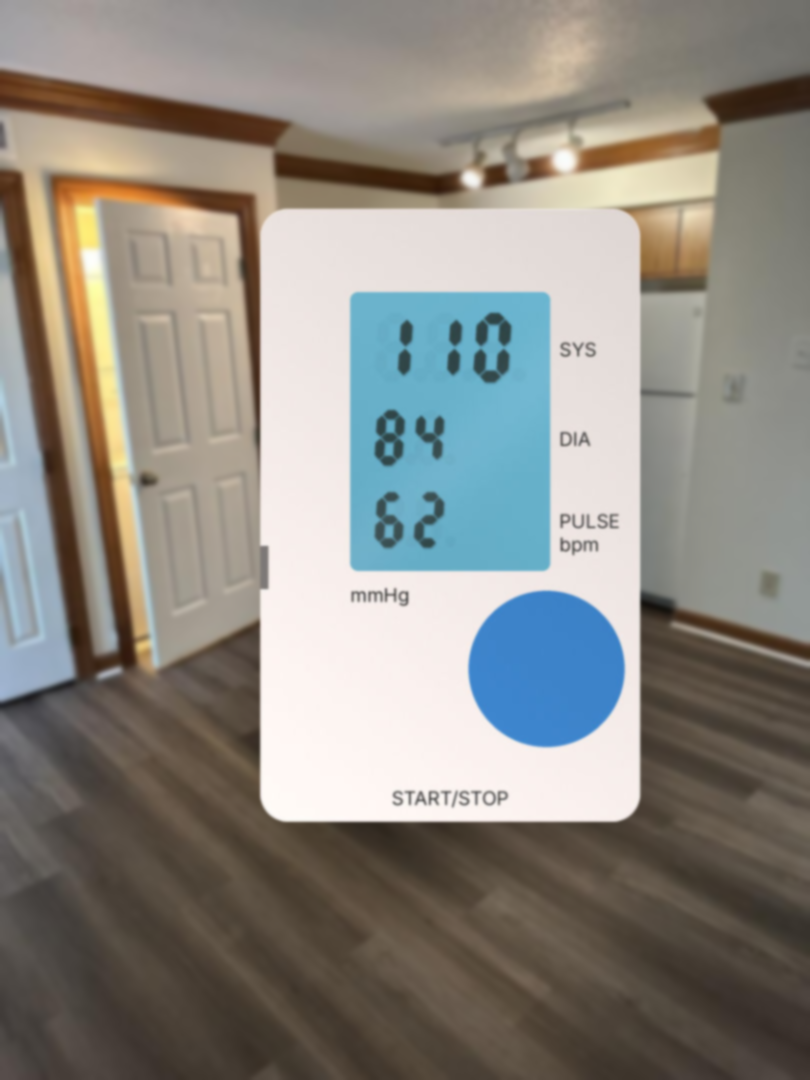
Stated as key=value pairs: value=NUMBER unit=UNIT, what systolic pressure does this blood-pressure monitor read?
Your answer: value=110 unit=mmHg
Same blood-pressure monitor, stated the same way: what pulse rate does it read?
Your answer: value=62 unit=bpm
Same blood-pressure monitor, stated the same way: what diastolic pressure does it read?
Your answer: value=84 unit=mmHg
